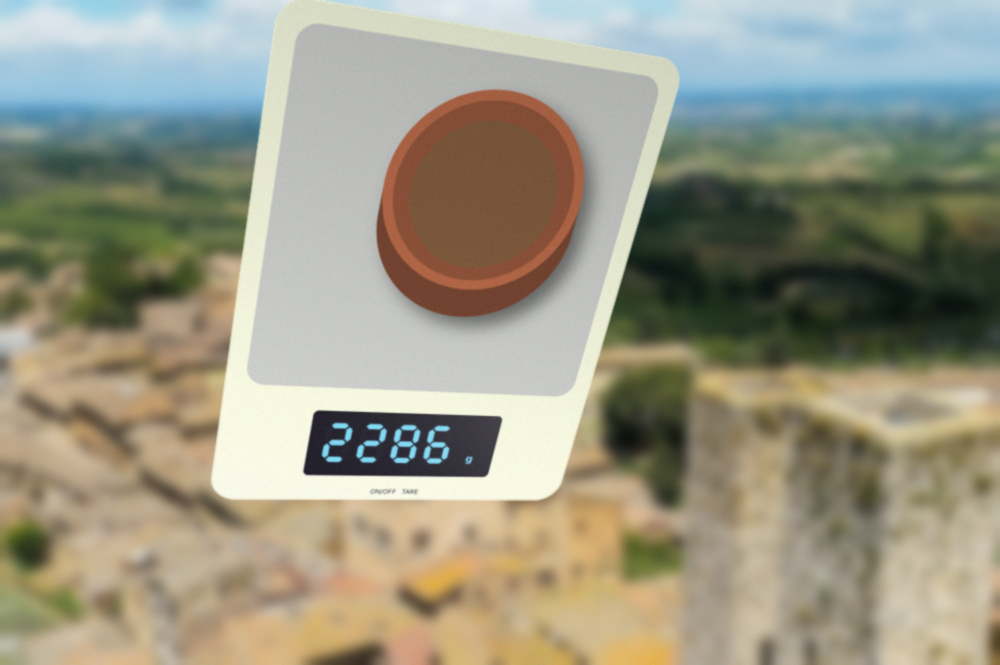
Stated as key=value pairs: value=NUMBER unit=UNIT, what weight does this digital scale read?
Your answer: value=2286 unit=g
